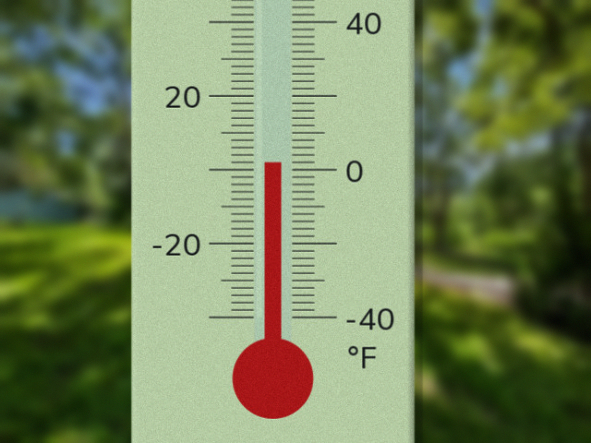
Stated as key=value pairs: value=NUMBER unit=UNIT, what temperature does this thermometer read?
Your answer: value=2 unit=°F
